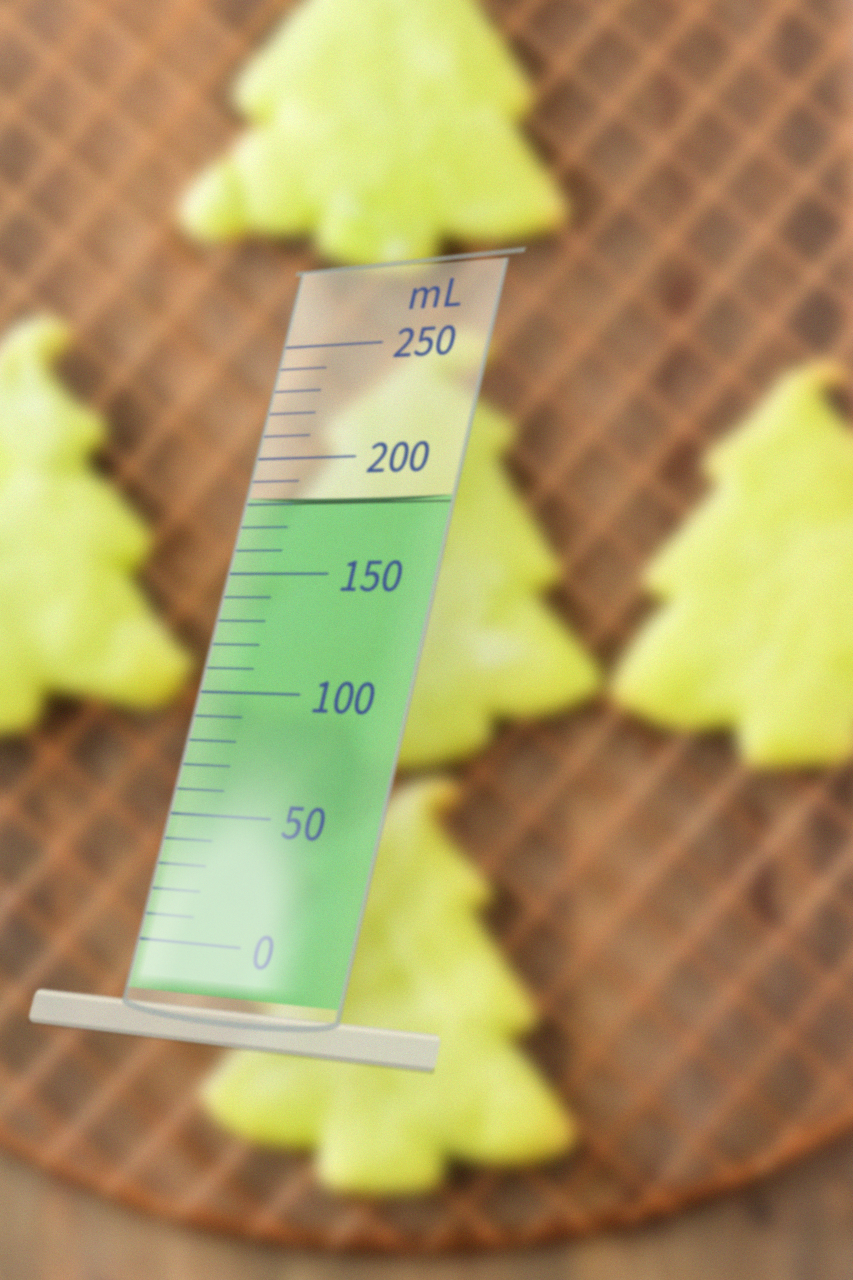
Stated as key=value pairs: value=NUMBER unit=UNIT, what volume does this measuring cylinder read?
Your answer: value=180 unit=mL
